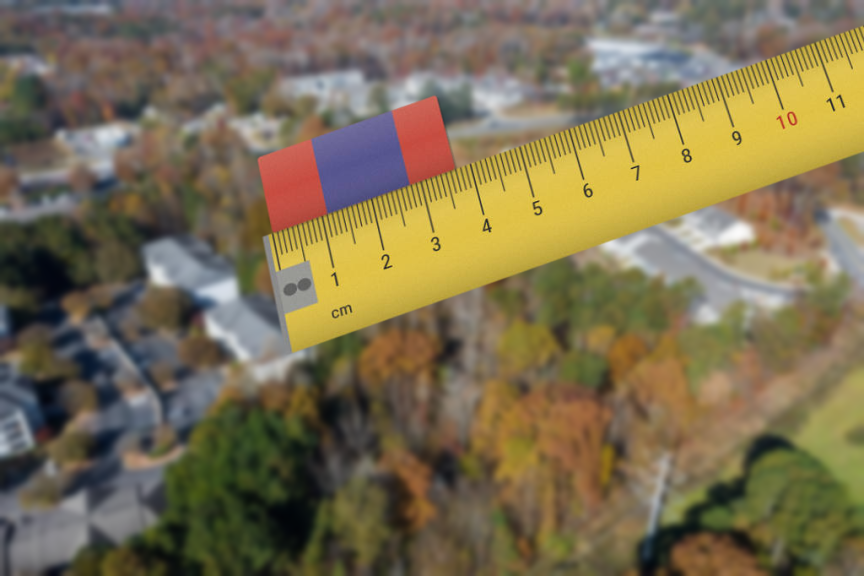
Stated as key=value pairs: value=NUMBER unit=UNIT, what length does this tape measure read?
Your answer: value=3.7 unit=cm
